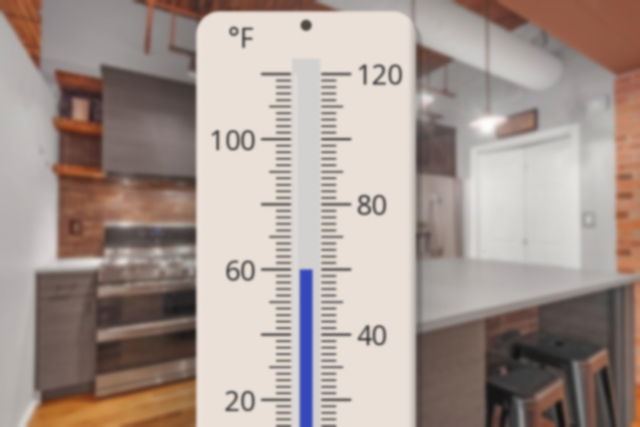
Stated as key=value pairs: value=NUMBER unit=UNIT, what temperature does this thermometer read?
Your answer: value=60 unit=°F
